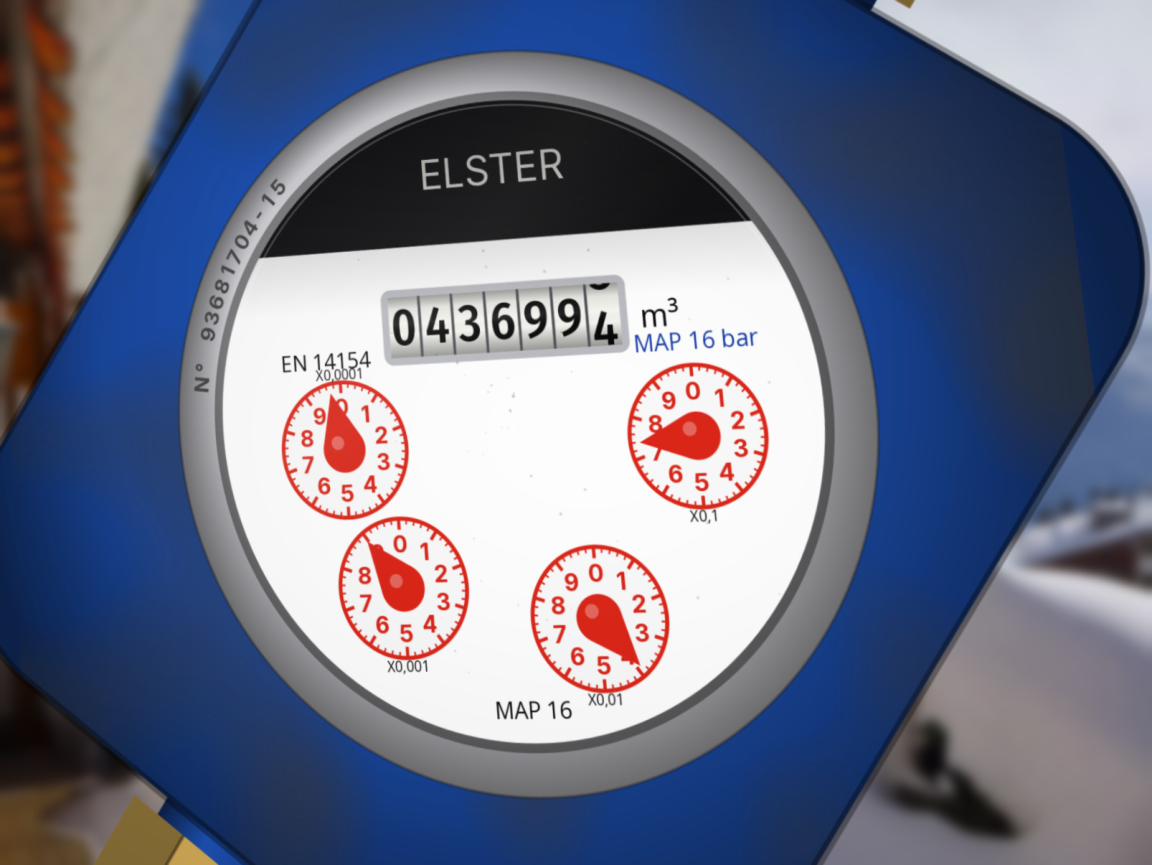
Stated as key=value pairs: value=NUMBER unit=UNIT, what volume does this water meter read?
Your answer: value=436993.7389 unit=m³
